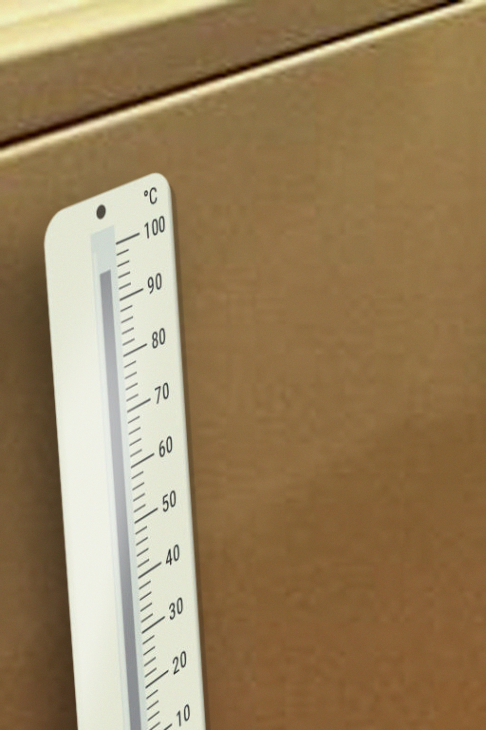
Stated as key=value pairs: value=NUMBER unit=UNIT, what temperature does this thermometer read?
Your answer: value=96 unit=°C
